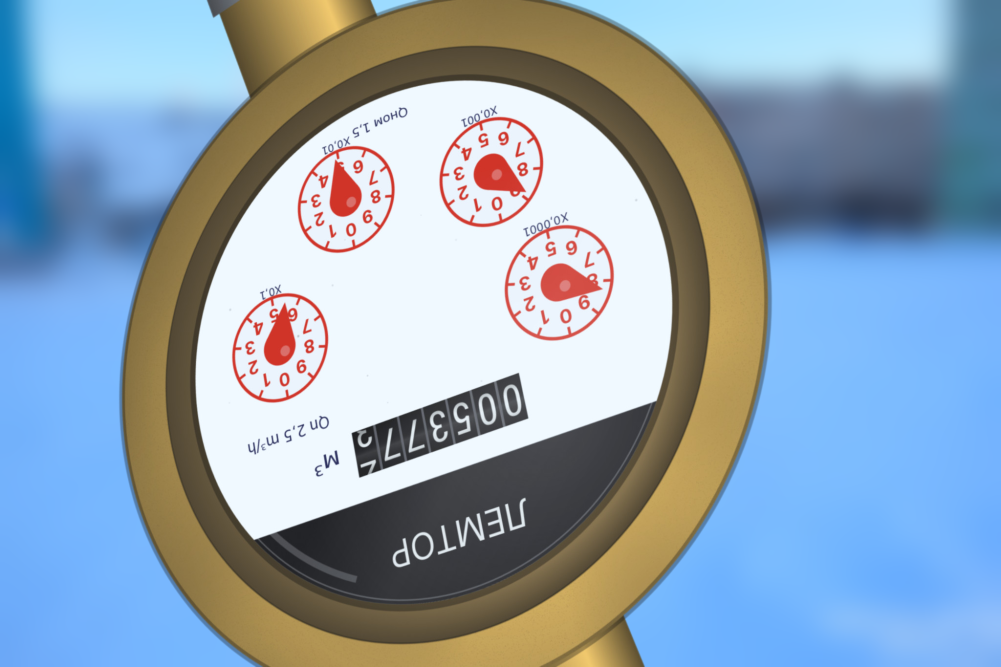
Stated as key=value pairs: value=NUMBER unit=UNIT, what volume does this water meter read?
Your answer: value=53772.5488 unit=m³
